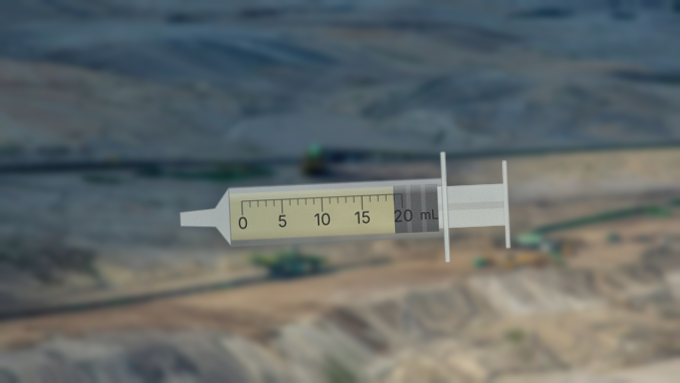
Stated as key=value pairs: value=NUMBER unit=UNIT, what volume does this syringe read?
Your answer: value=19 unit=mL
